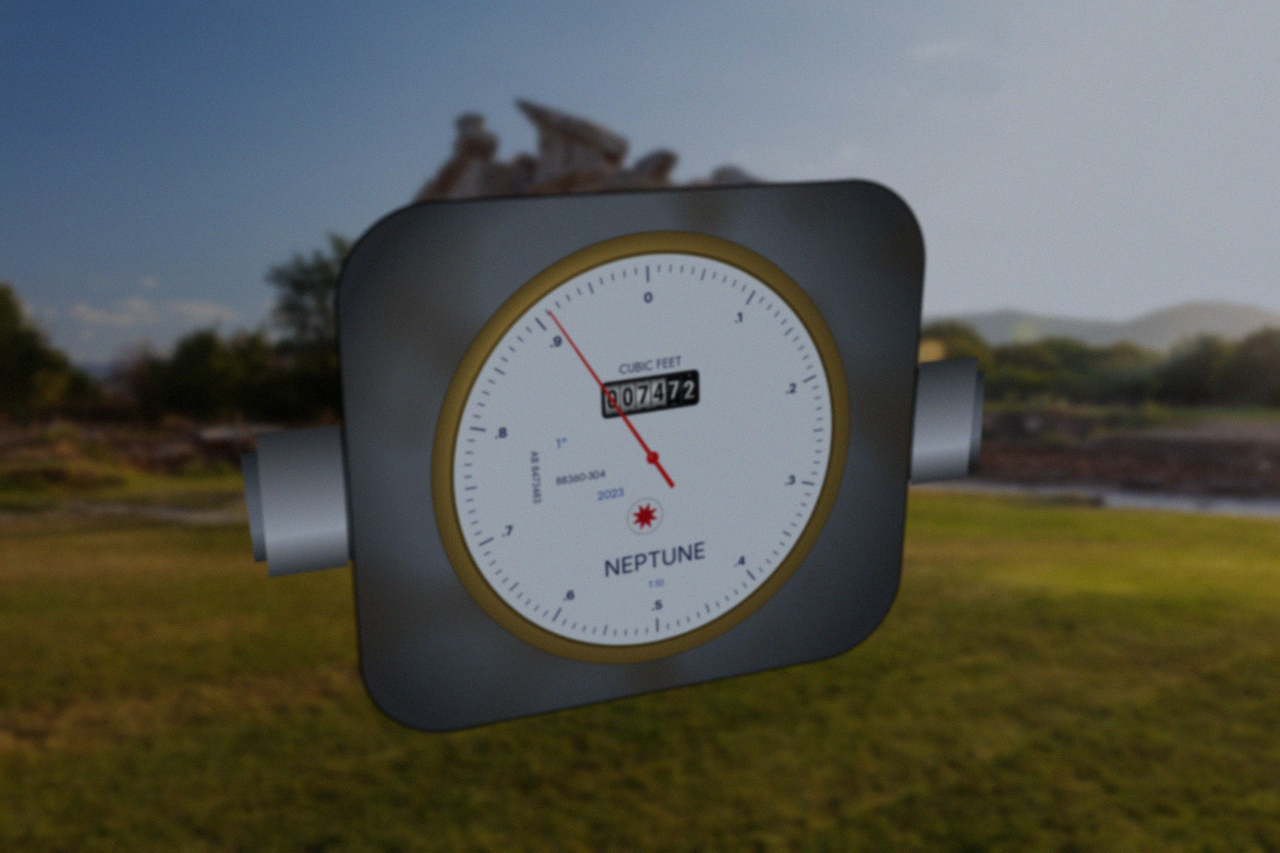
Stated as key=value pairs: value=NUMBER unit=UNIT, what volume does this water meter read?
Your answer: value=7471.91 unit=ft³
